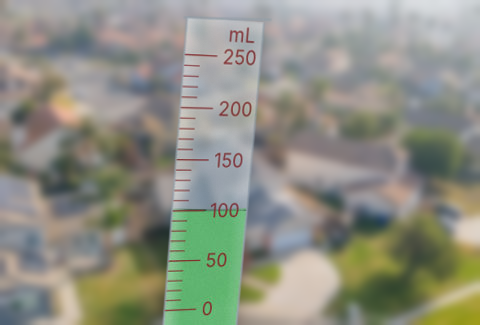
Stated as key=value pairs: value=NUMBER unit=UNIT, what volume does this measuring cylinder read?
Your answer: value=100 unit=mL
